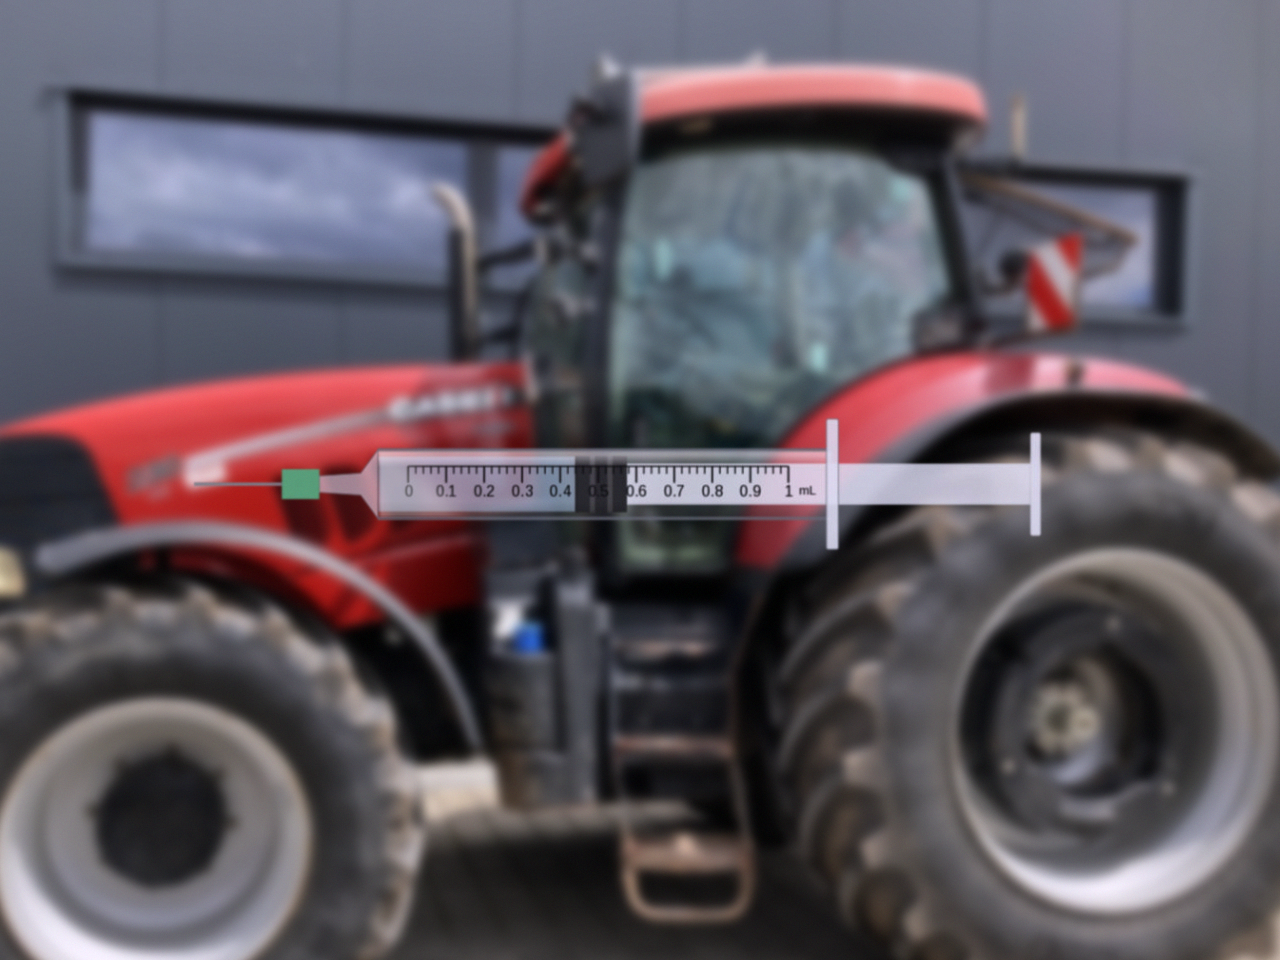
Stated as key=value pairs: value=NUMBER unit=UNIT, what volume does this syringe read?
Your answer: value=0.44 unit=mL
